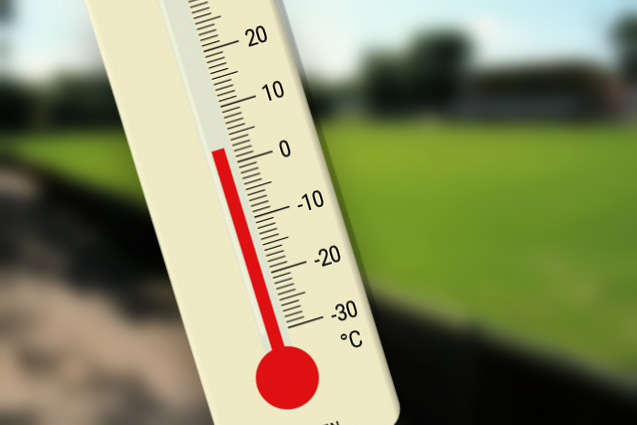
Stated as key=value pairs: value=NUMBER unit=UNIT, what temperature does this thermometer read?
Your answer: value=3 unit=°C
